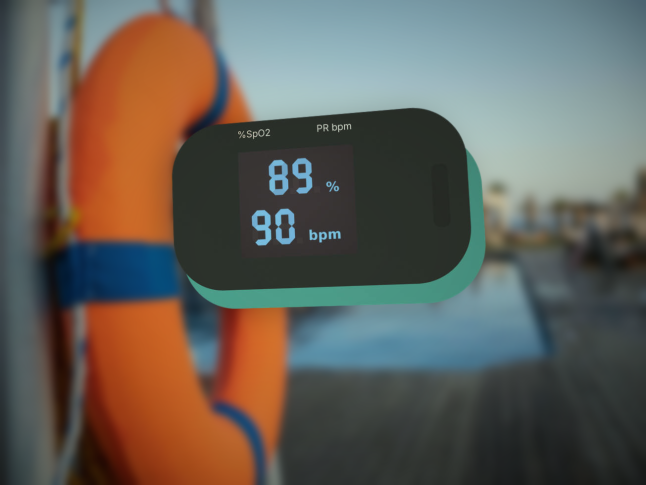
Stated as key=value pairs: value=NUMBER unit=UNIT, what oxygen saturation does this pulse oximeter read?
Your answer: value=89 unit=%
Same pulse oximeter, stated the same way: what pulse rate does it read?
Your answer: value=90 unit=bpm
